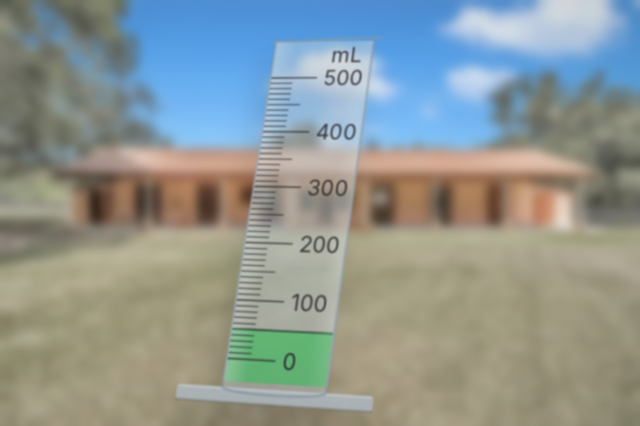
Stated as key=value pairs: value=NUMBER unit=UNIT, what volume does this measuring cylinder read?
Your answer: value=50 unit=mL
